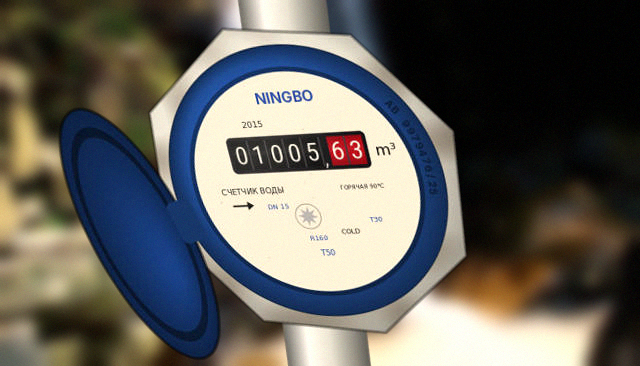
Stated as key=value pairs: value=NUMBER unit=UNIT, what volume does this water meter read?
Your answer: value=1005.63 unit=m³
